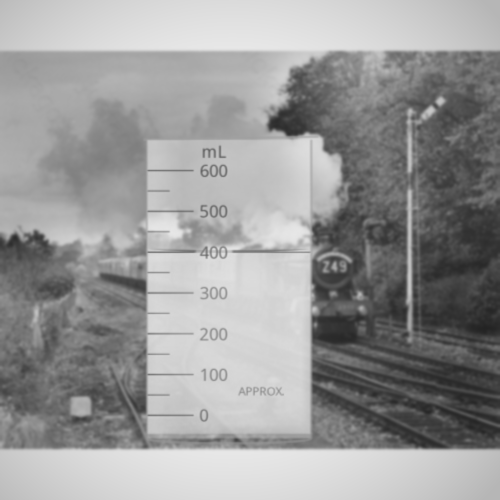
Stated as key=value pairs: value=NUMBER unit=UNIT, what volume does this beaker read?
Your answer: value=400 unit=mL
